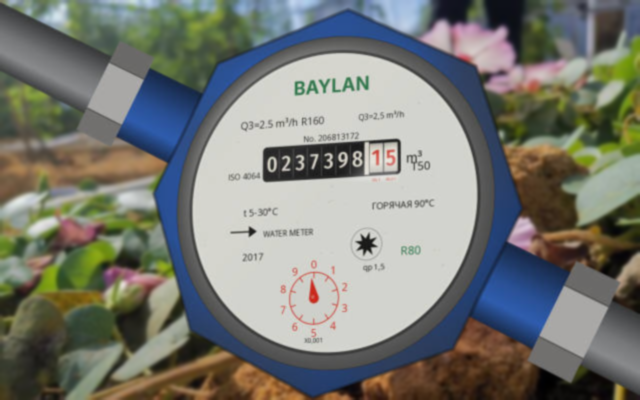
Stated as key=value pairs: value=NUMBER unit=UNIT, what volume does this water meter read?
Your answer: value=237398.149 unit=m³
